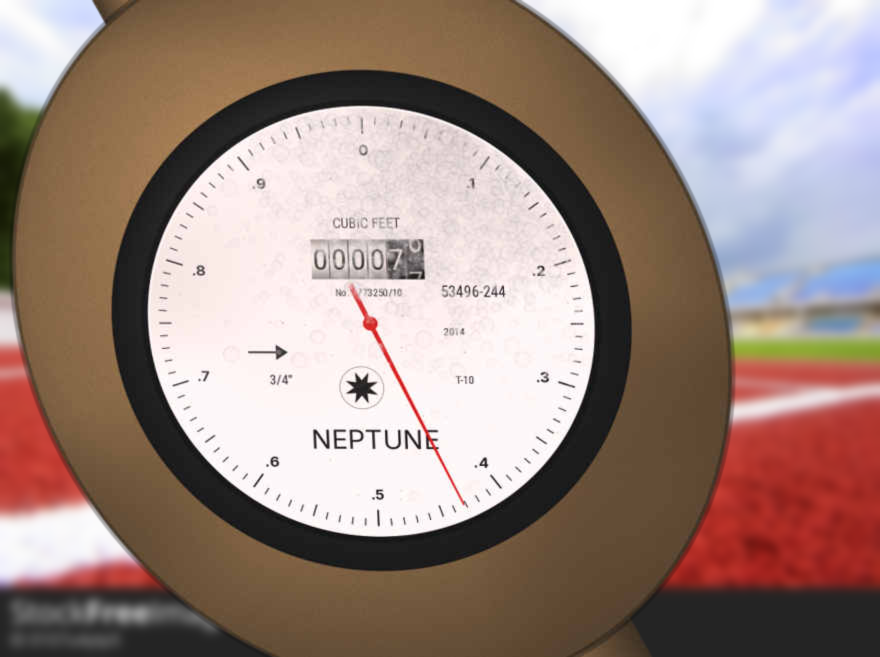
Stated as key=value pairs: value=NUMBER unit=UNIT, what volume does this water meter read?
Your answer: value=76.43 unit=ft³
